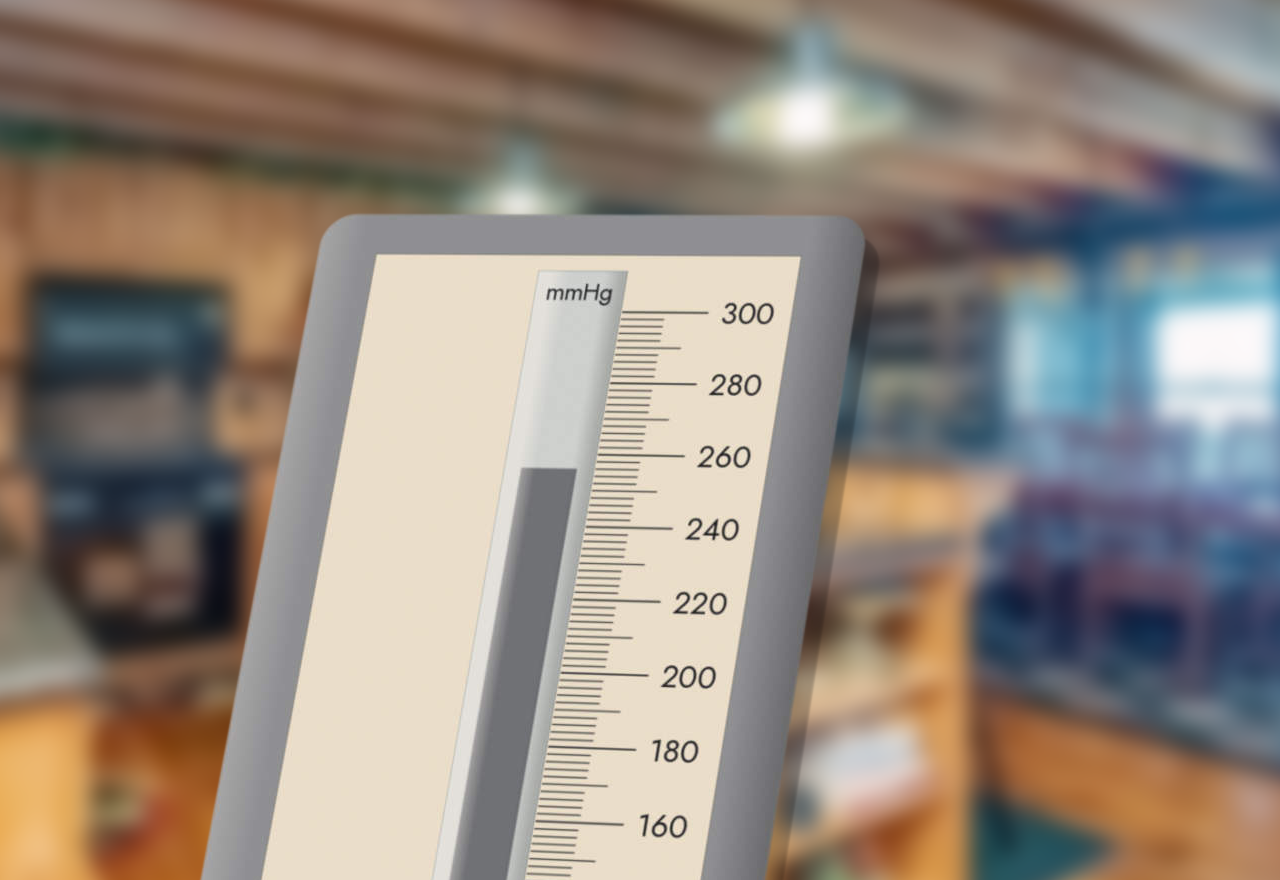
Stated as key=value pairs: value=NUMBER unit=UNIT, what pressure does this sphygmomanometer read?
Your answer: value=256 unit=mmHg
